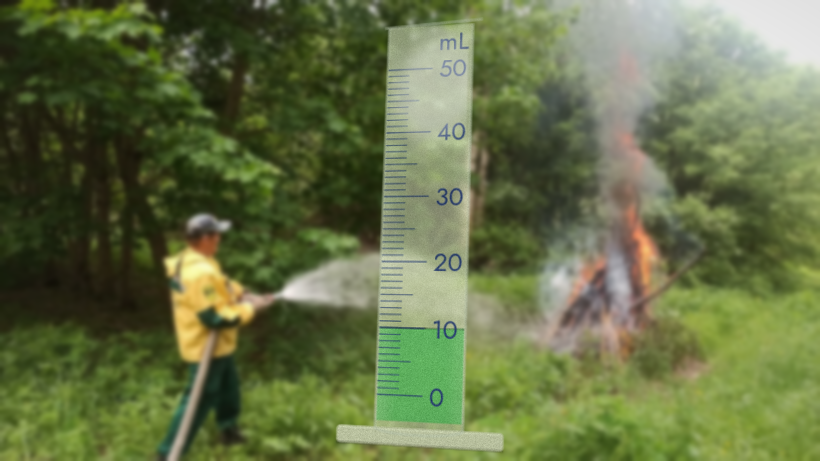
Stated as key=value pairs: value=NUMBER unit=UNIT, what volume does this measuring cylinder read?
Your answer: value=10 unit=mL
